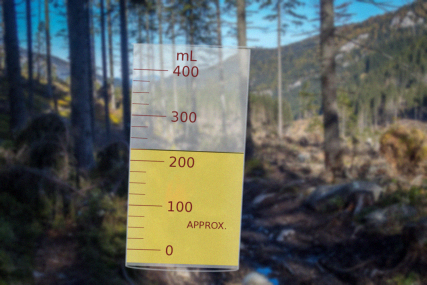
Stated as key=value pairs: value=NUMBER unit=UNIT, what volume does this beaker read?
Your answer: value=225 unit=mL
